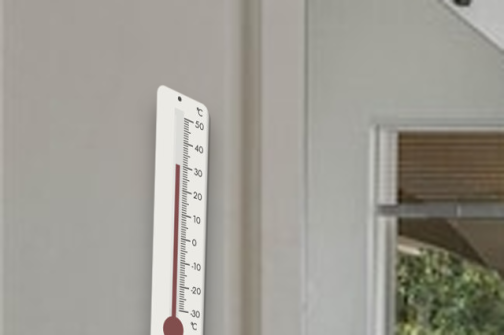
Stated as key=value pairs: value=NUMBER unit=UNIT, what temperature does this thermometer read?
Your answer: value=30 unit=°C
